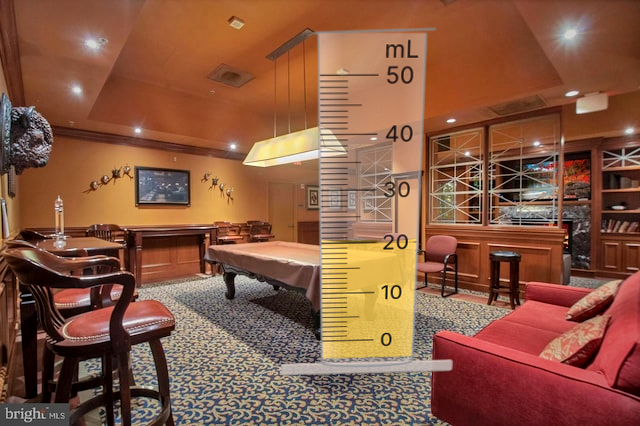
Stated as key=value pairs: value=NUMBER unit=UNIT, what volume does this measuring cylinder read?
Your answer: value=20 unit=mL
